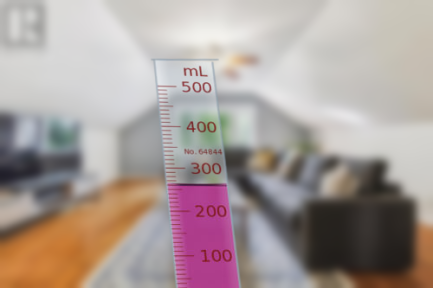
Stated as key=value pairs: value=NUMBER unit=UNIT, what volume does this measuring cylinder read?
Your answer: value=260 unit=mL
